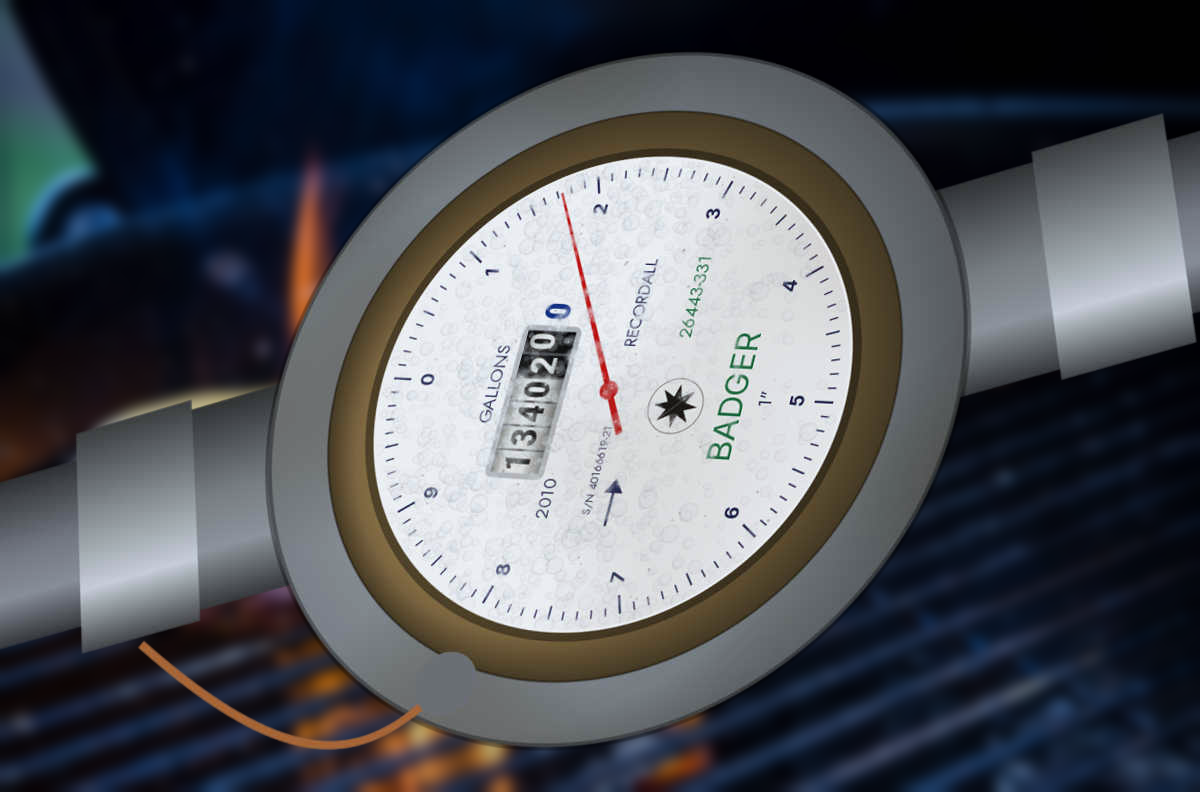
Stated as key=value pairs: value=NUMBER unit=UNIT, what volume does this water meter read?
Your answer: value=1340201.7 unit=gal
